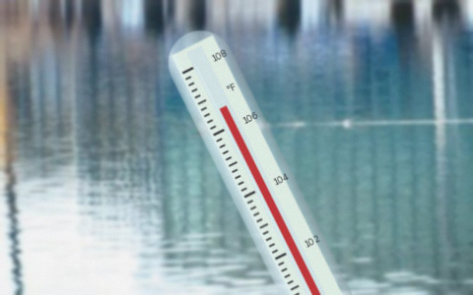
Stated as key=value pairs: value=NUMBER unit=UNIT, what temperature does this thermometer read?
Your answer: value=106.6 unit=°F
